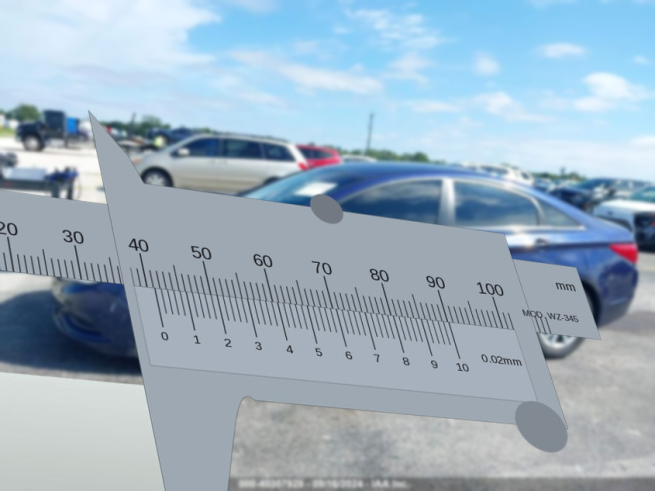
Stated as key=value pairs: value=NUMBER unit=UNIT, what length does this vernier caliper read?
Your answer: value=41.2 unit=mm
